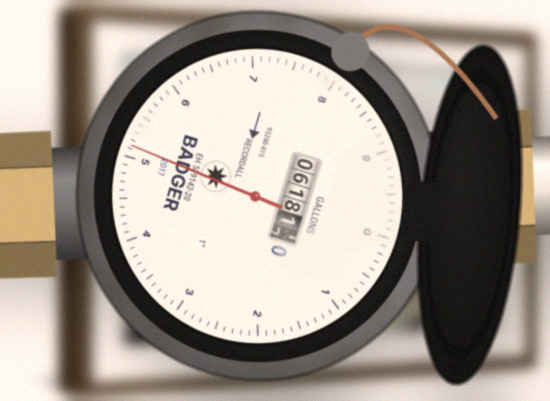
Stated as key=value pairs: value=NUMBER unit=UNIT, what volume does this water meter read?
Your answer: value=618115.1 unit=gal
